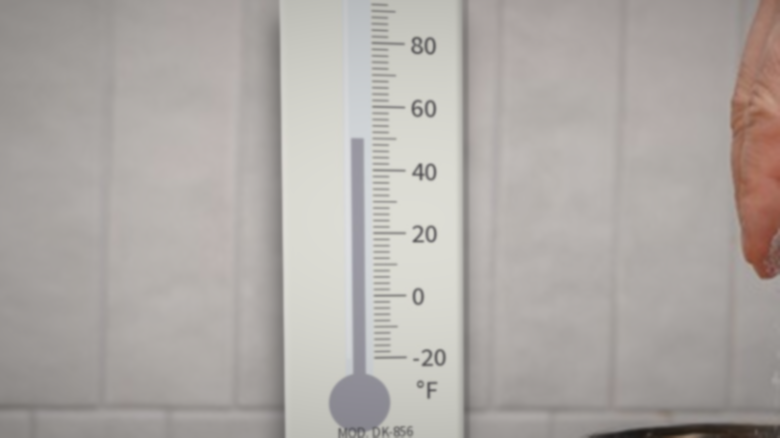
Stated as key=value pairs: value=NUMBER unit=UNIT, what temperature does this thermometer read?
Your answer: value=50 unit=°F
